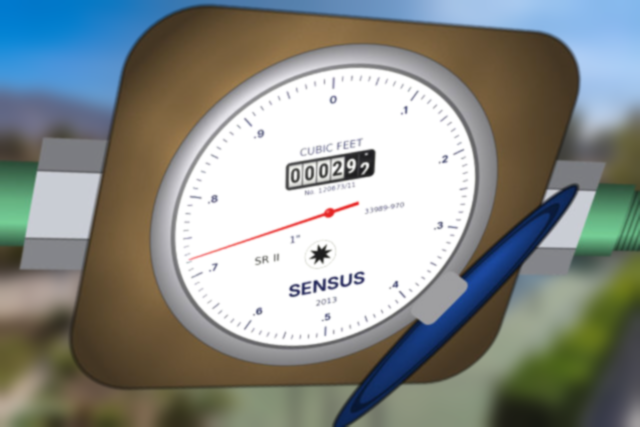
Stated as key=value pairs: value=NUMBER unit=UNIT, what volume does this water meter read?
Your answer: value=291.72 unit=ft³
